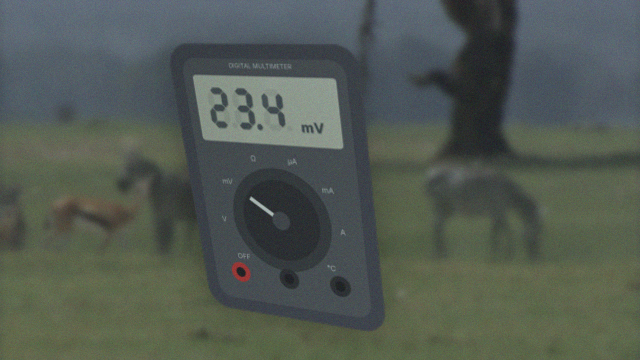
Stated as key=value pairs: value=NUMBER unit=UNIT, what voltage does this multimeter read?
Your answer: value=23.4 unit=mV
